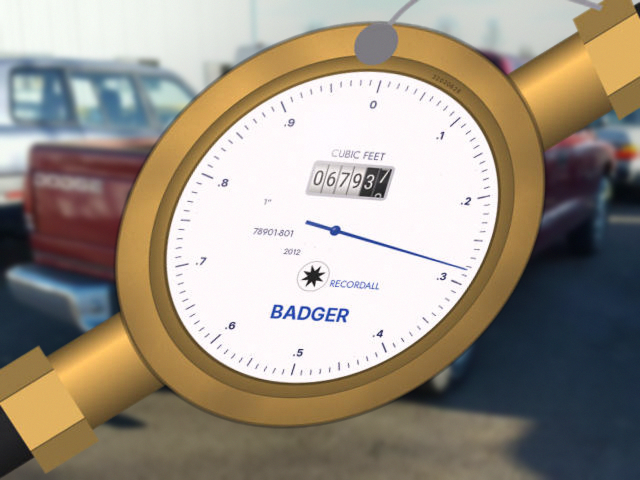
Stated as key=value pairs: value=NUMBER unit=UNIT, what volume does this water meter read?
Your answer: value=67937.28 unit=ft³
